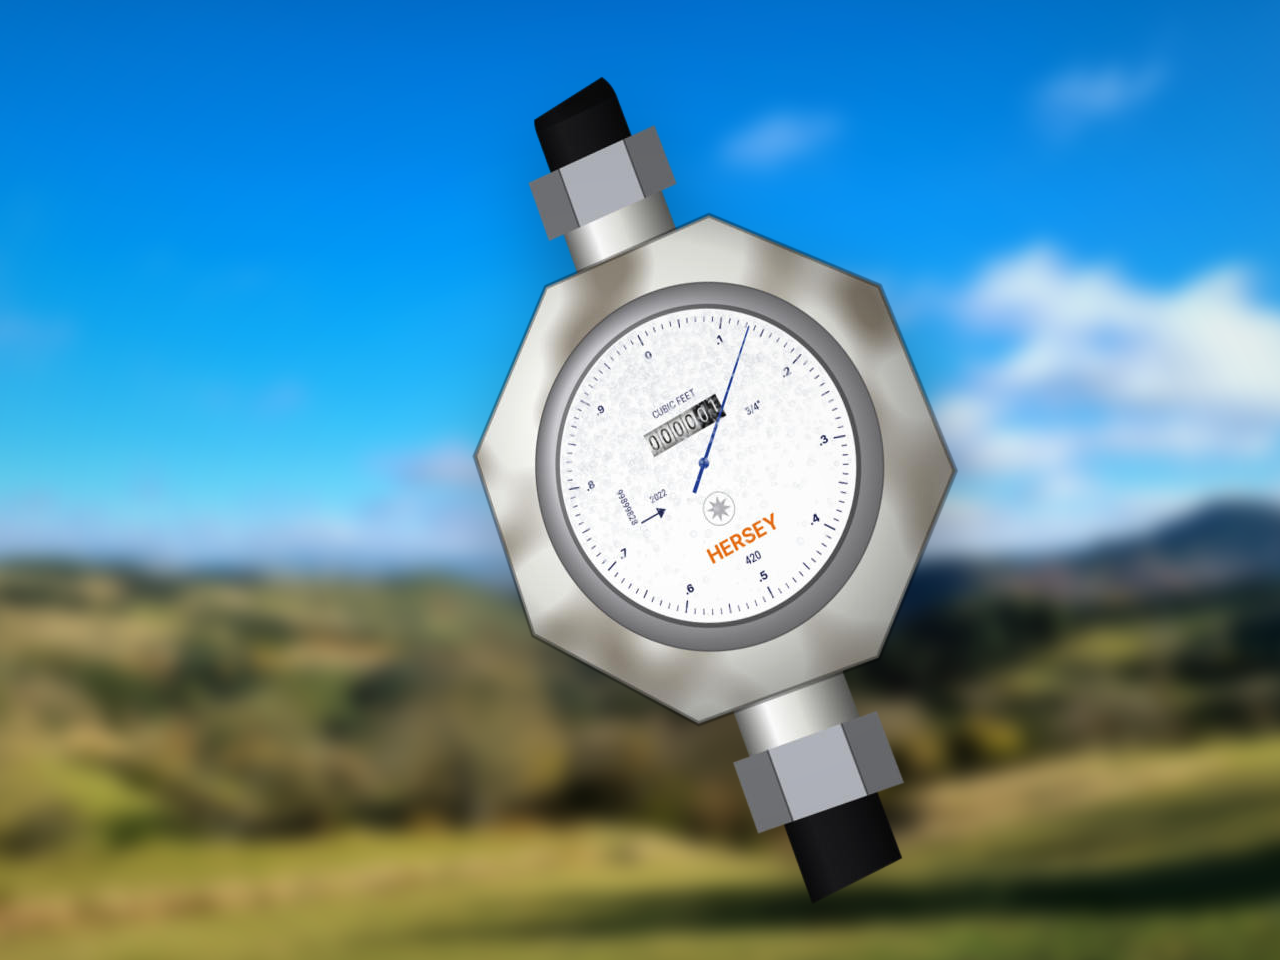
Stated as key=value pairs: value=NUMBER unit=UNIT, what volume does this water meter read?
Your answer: value=1.13 unit=ft³
